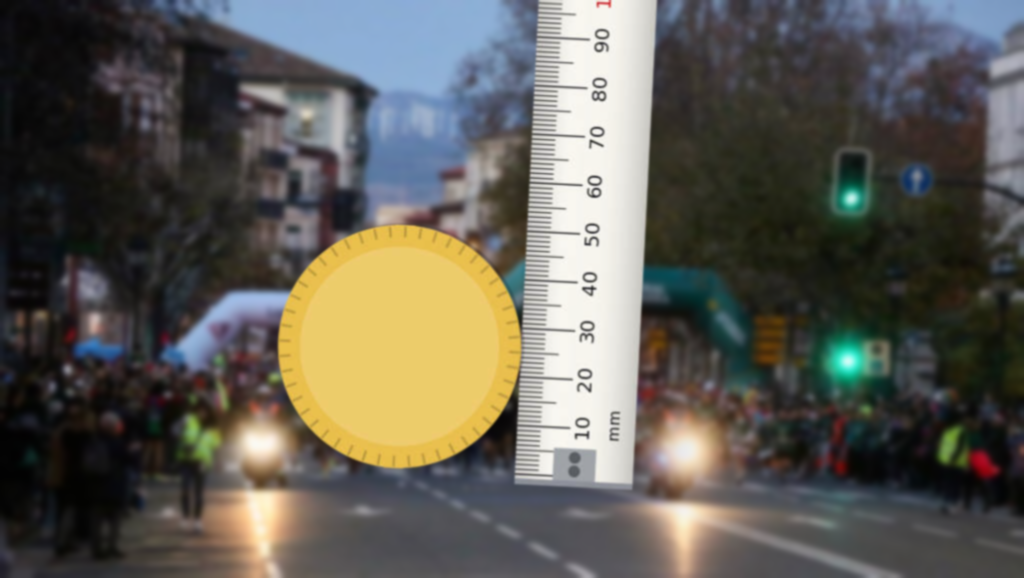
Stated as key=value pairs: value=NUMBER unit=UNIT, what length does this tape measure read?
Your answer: value=50 unit=mm
